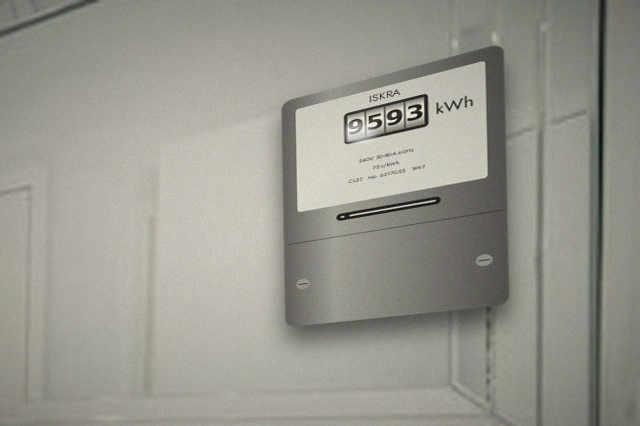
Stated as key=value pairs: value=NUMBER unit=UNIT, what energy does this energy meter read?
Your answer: value=9593 unit=kWh
